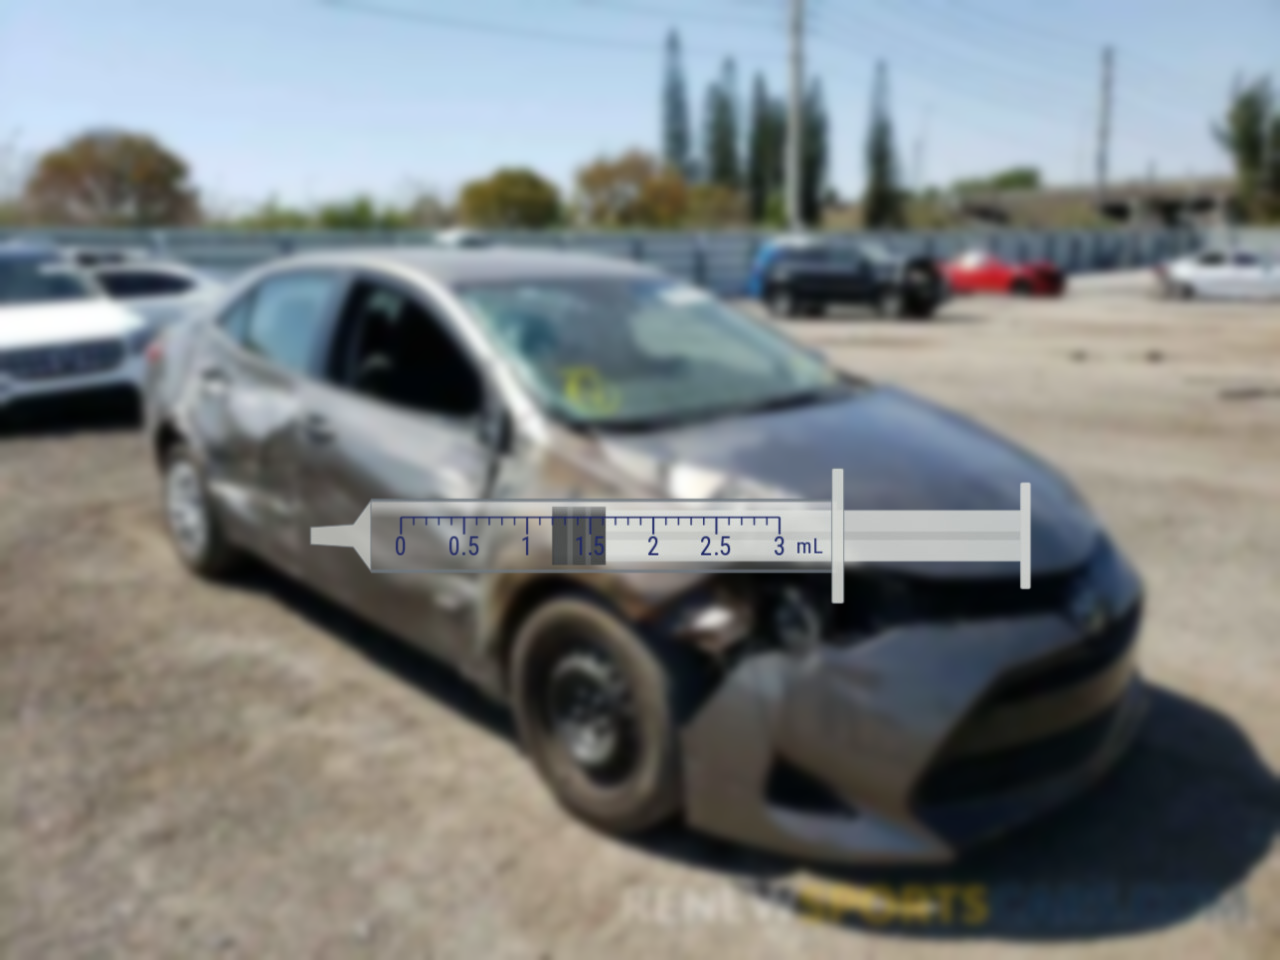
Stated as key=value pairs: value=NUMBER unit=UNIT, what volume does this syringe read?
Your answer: value=1.2 unit=mL
